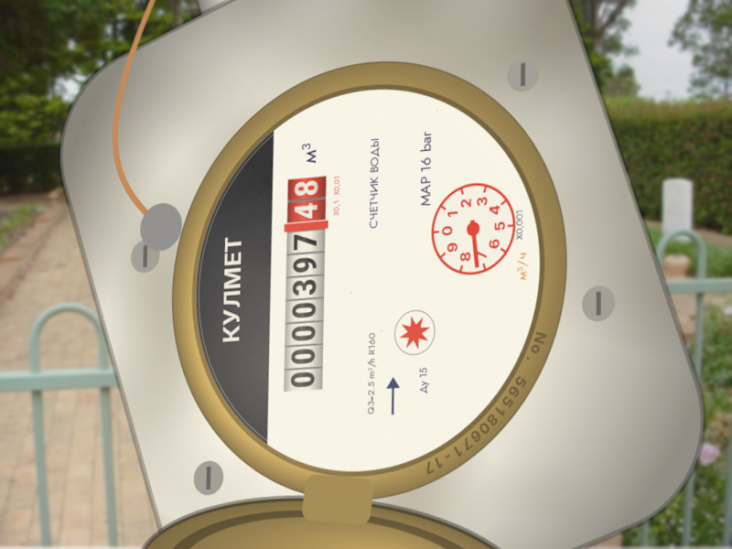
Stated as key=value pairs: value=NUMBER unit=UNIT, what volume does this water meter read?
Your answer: value=397.487 unit=m³
